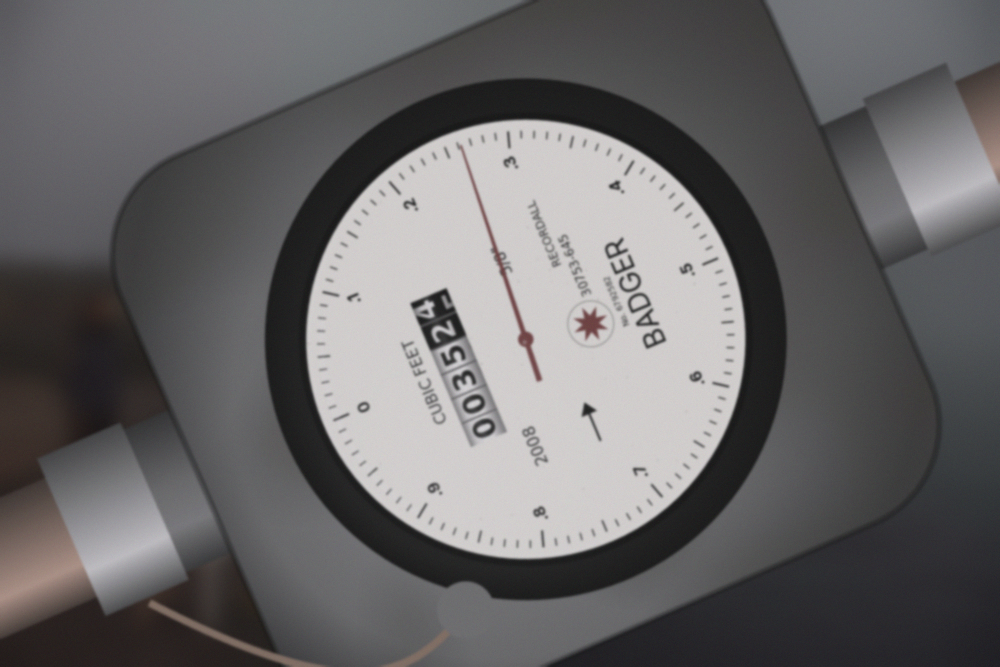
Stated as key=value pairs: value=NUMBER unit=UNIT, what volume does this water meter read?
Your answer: value=3524.26 unit=ft³
